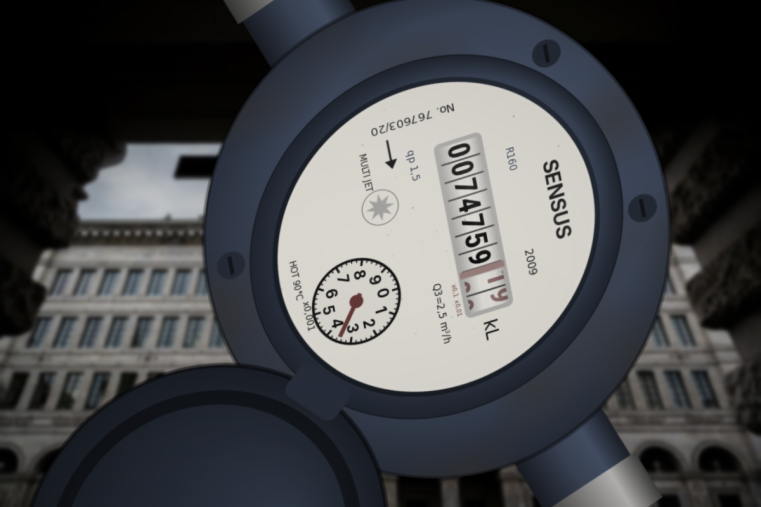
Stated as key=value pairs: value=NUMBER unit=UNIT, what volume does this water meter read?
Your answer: value=74759.193 unit=kL
